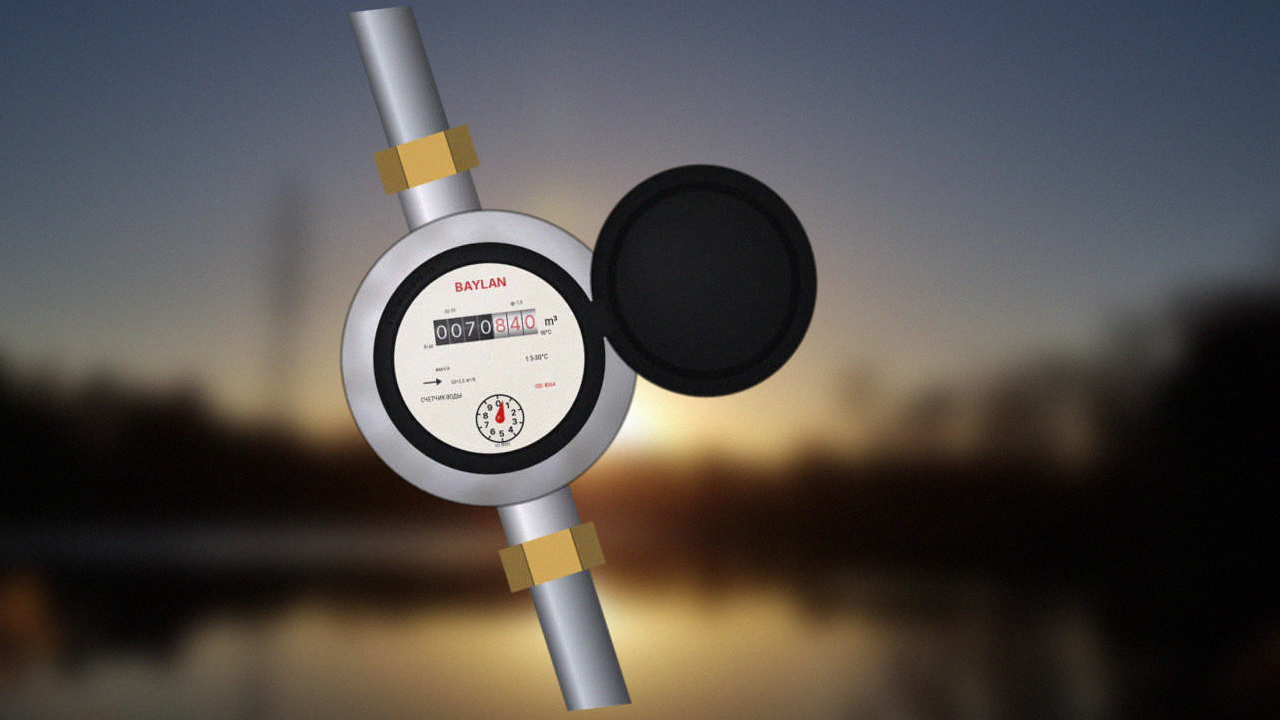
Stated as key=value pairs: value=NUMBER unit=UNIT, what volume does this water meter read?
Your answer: value=70.8400 unit=m³
